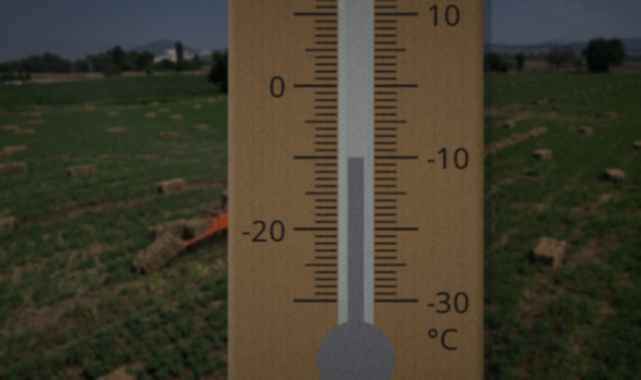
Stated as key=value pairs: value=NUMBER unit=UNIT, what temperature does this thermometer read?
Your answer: value=-10 unit=°C
